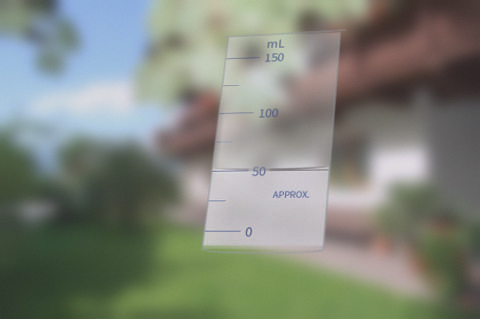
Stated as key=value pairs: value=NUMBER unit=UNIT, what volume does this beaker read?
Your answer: value=50 unit=mL
